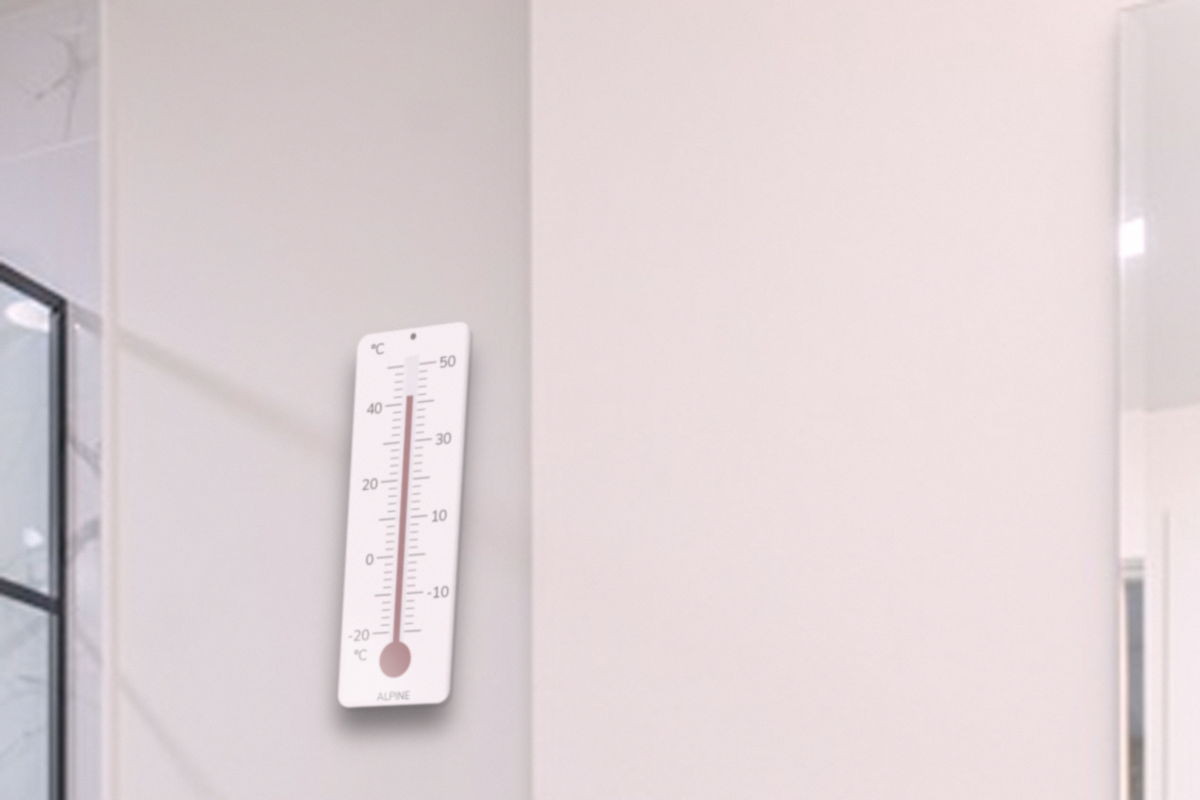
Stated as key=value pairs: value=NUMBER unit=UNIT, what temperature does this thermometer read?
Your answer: value=42 unit=°C
